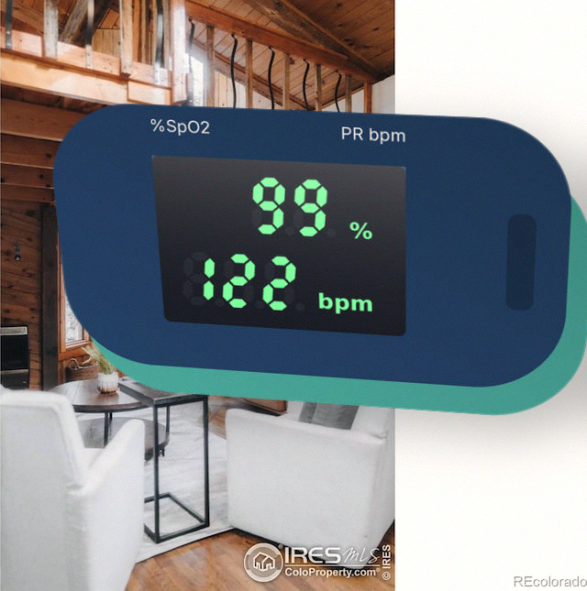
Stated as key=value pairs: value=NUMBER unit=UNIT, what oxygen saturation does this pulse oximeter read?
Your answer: value=99 unit=%
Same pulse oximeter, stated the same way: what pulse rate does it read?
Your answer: value=122 unit=bpm
